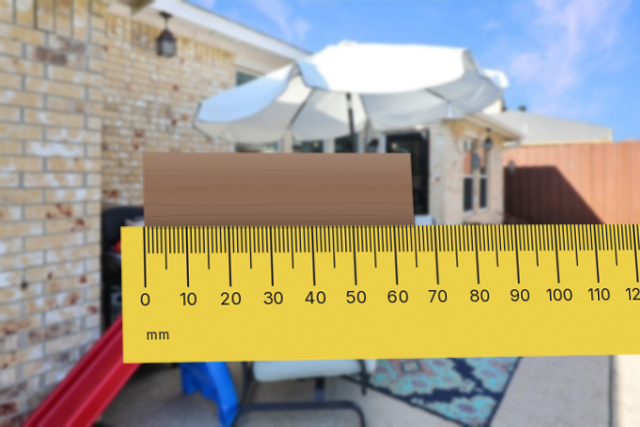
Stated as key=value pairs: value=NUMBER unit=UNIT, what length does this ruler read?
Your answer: value=65 unit=mm
